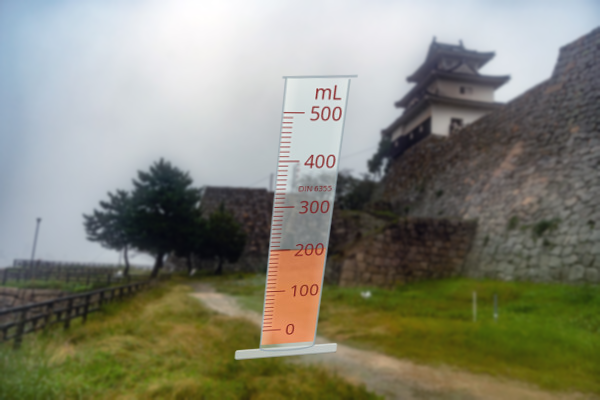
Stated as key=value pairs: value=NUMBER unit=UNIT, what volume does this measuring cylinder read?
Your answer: value=200 unit=mL
